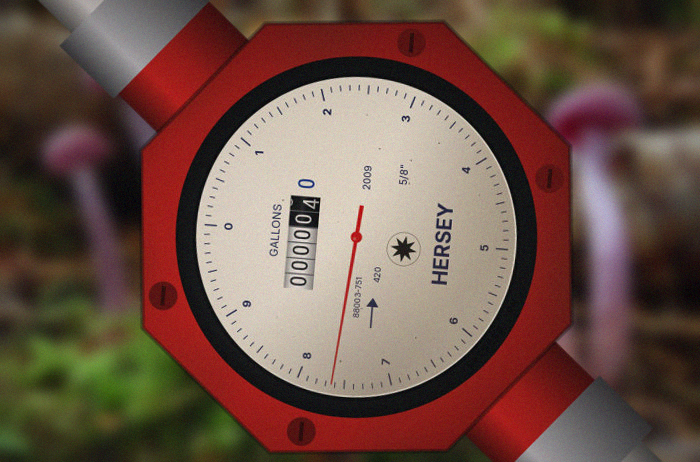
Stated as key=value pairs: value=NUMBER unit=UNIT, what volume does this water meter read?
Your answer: value=37.6 unit=gal
